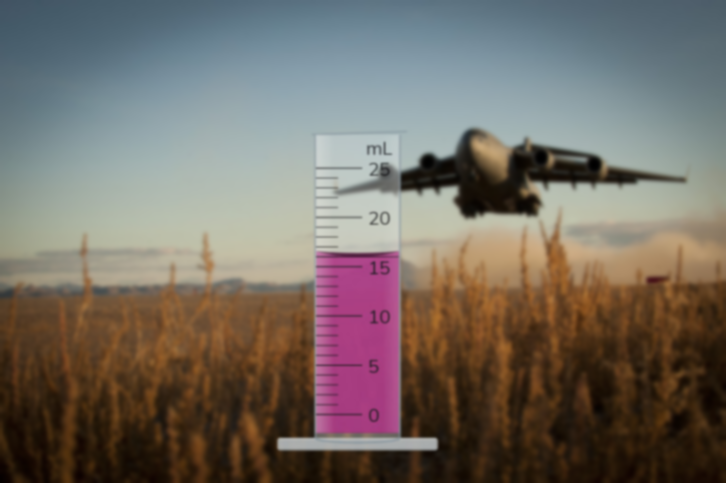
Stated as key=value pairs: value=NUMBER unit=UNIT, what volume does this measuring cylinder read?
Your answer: value=16 unit=mL
